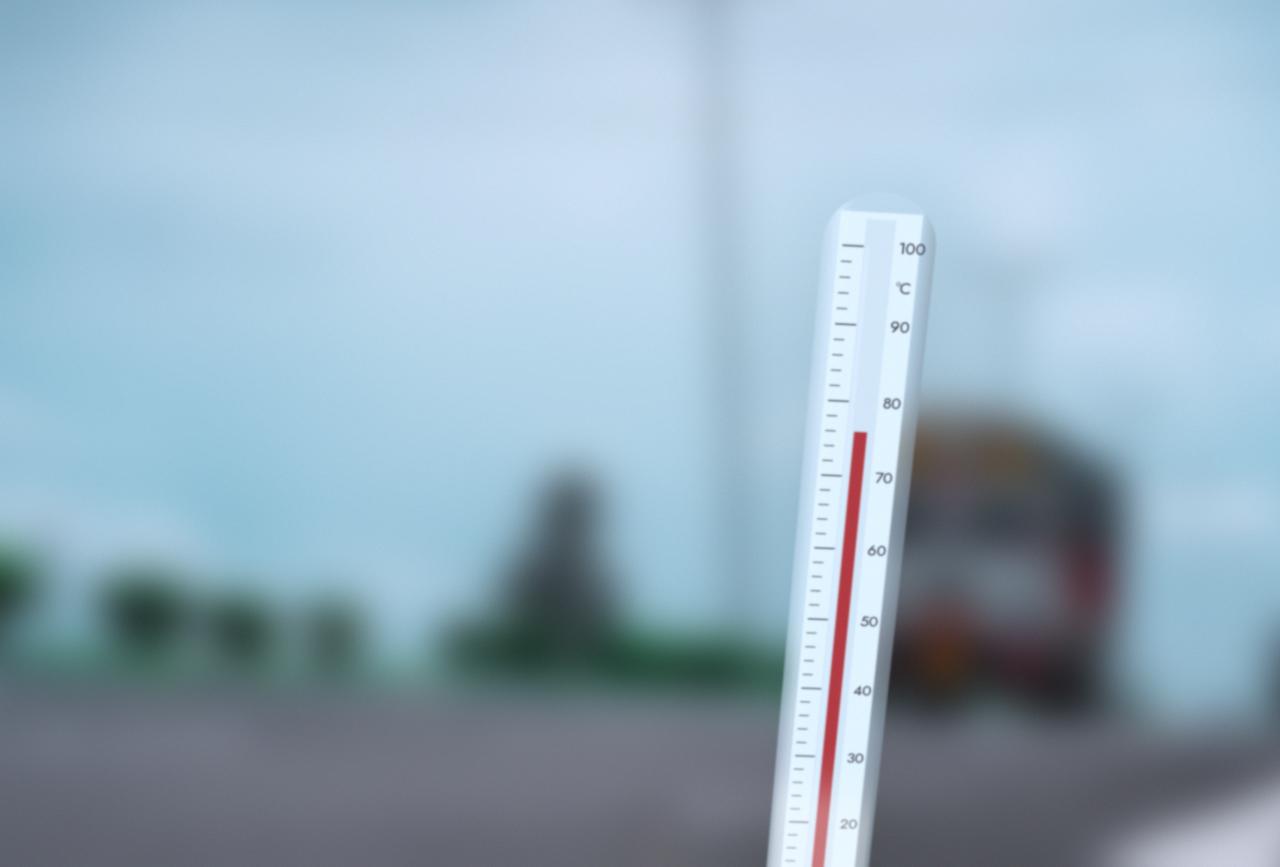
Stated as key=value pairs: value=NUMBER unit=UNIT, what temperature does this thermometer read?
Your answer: value=76 unit=°C
